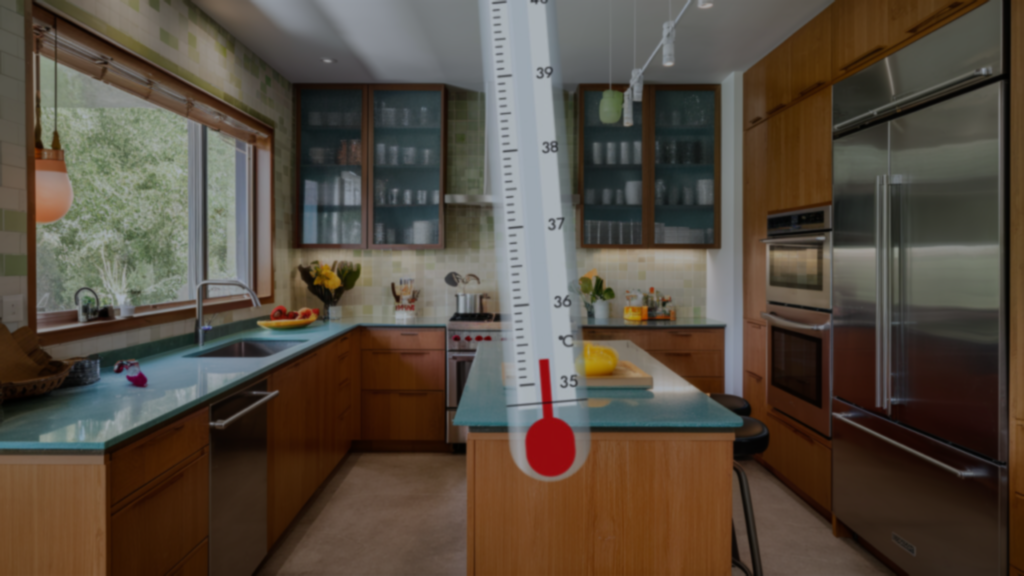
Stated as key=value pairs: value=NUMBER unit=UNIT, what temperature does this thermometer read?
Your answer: value=35.3 unit=°C
